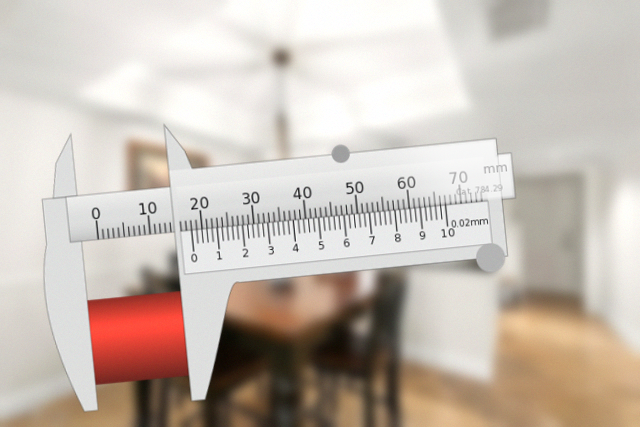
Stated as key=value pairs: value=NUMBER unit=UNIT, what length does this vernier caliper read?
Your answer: value=18.0 unit=mm
